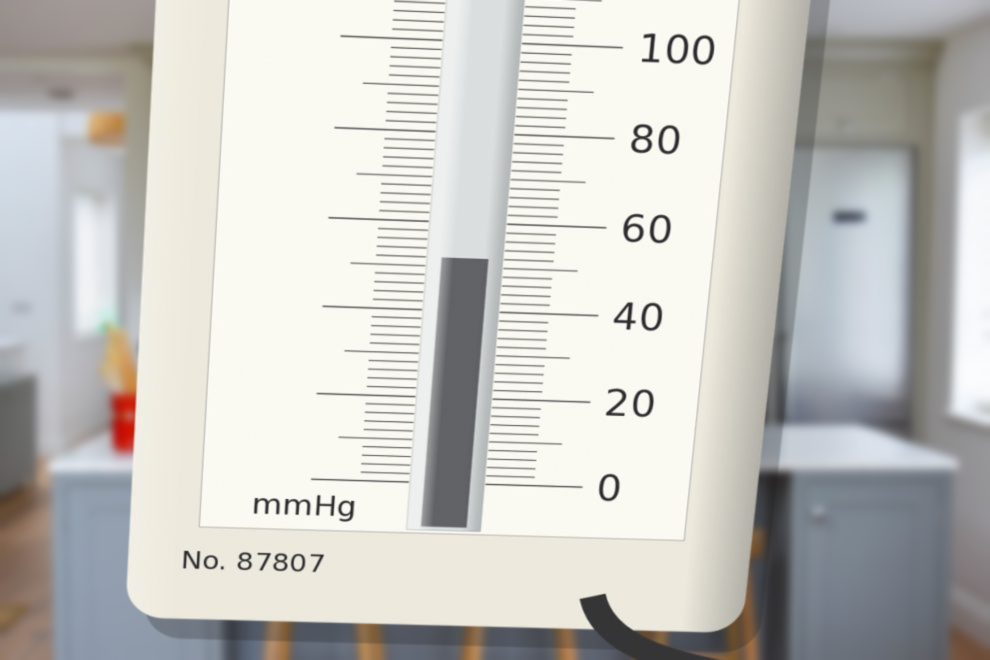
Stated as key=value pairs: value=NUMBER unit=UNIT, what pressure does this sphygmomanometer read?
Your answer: value=52 unit=mmHg
